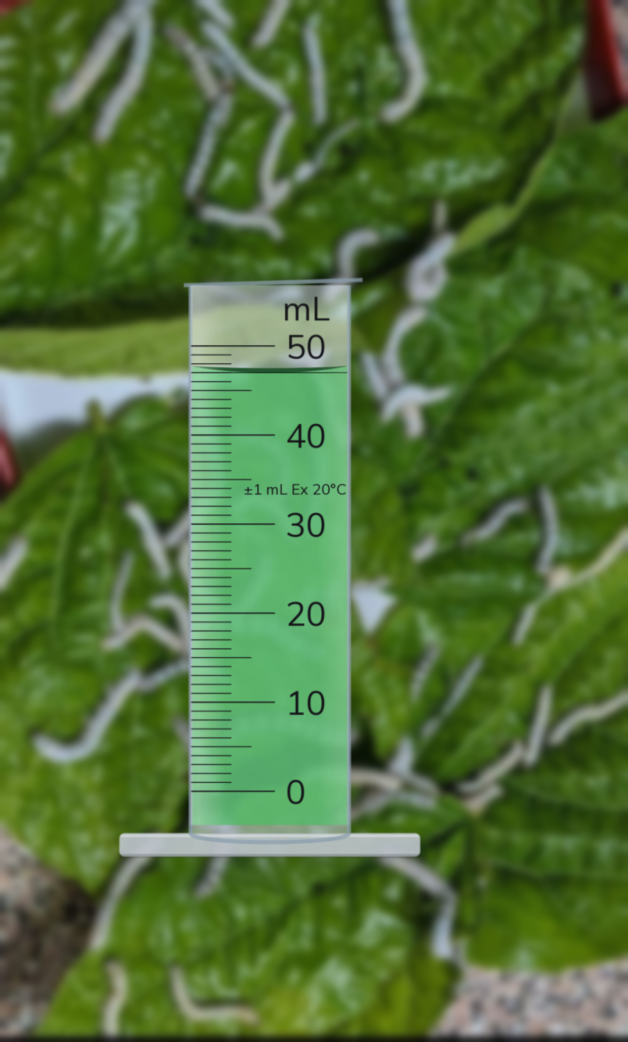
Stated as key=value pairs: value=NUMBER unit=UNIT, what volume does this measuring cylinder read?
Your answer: value=47 unit=mL
